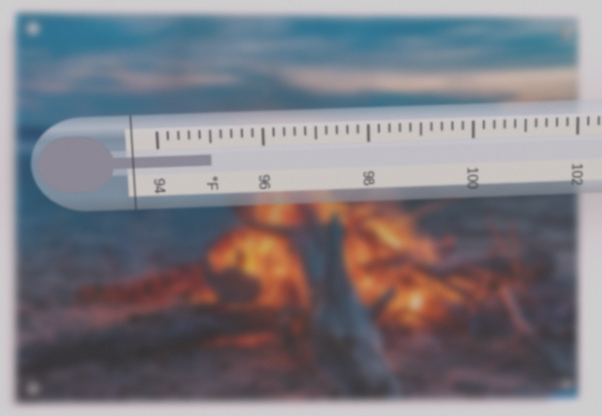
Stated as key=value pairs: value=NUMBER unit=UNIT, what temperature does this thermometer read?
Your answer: value=95 unit=°F
